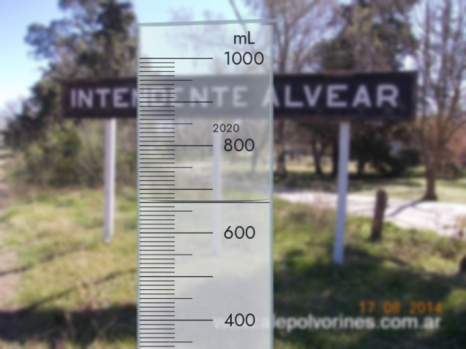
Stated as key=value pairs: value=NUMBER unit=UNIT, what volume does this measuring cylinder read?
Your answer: value=670 unit=mL
